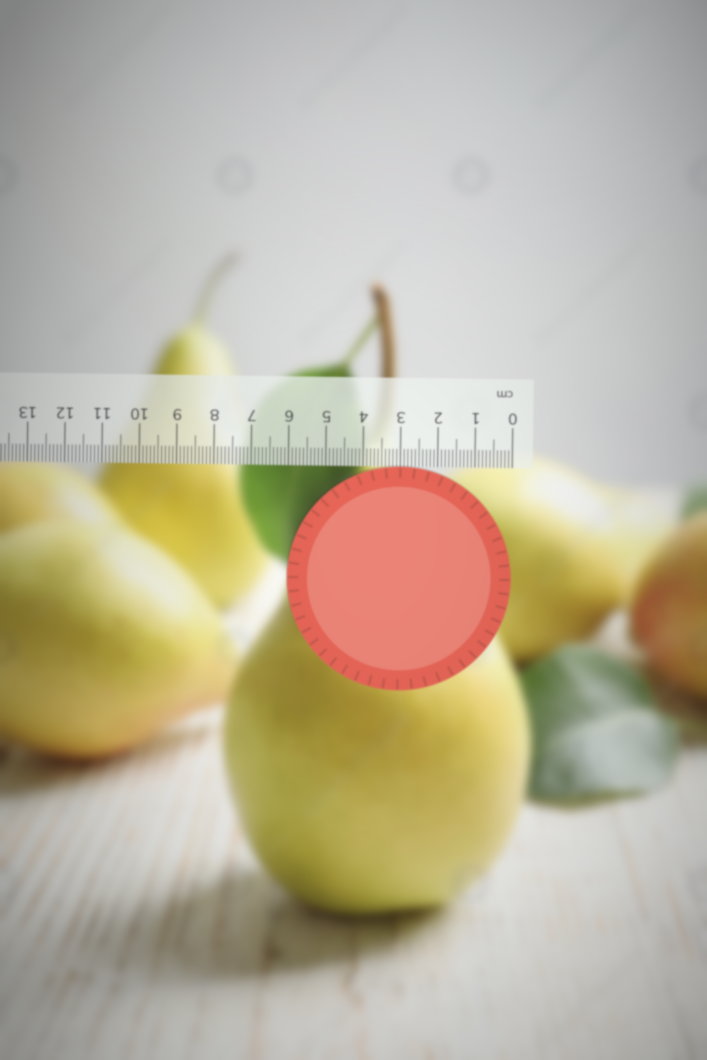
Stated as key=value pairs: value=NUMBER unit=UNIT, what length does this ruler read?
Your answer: value=6 unit=cm
